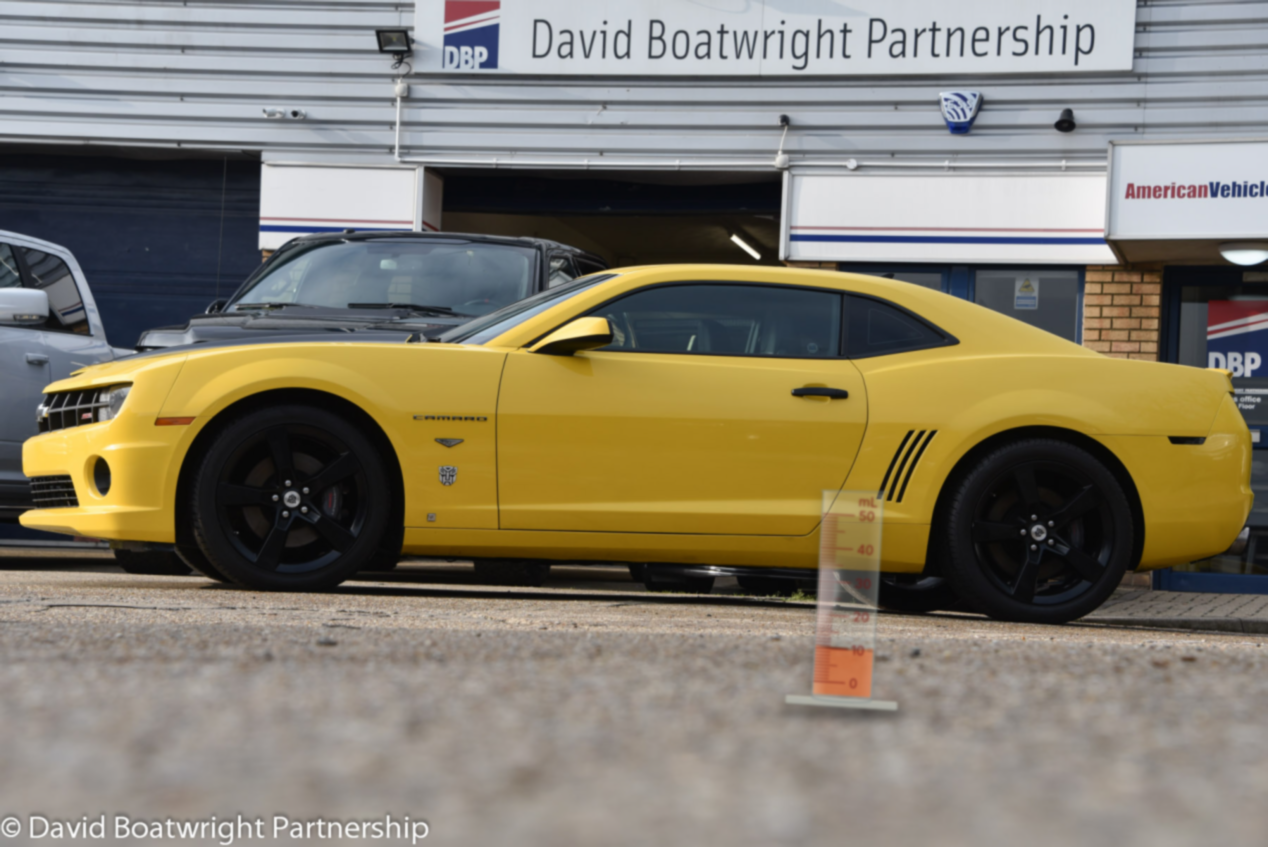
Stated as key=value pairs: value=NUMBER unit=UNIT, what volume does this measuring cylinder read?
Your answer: value=10 unit=mL
